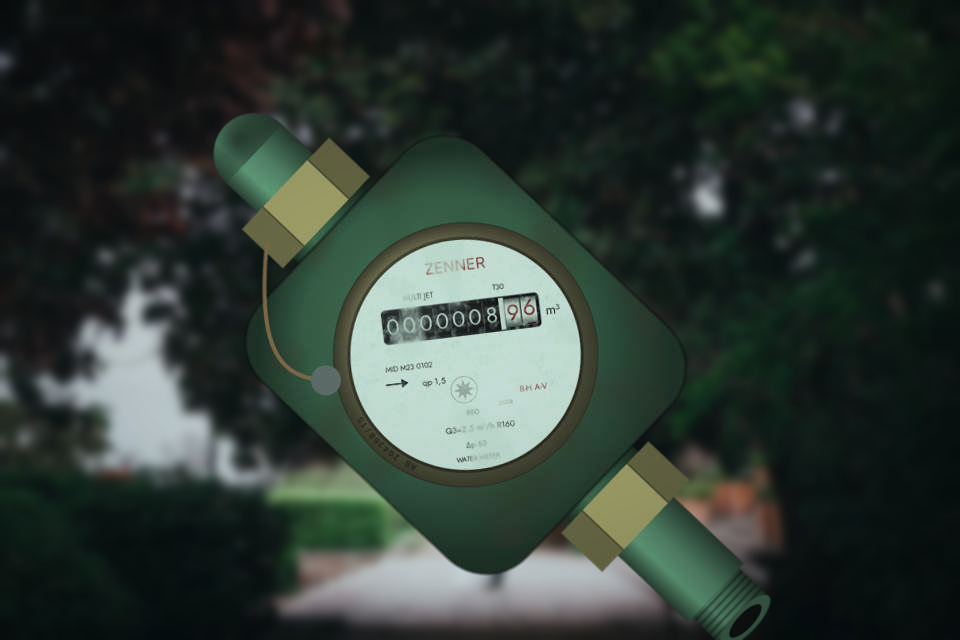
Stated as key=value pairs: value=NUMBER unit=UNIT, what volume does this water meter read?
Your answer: value=8.96 unit=m³
